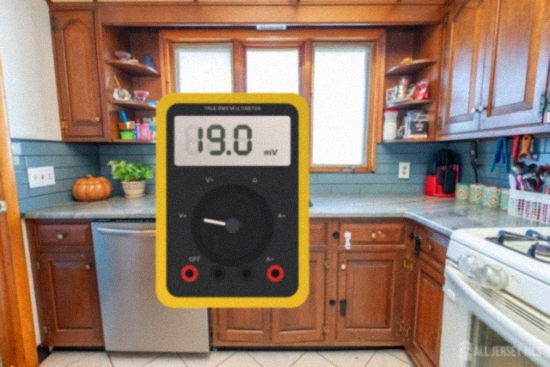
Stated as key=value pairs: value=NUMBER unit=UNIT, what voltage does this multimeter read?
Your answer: value=19.0 unit=mV
